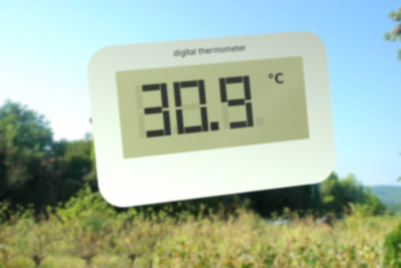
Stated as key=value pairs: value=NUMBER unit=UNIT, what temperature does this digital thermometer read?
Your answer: value=30.9 unit=°C
